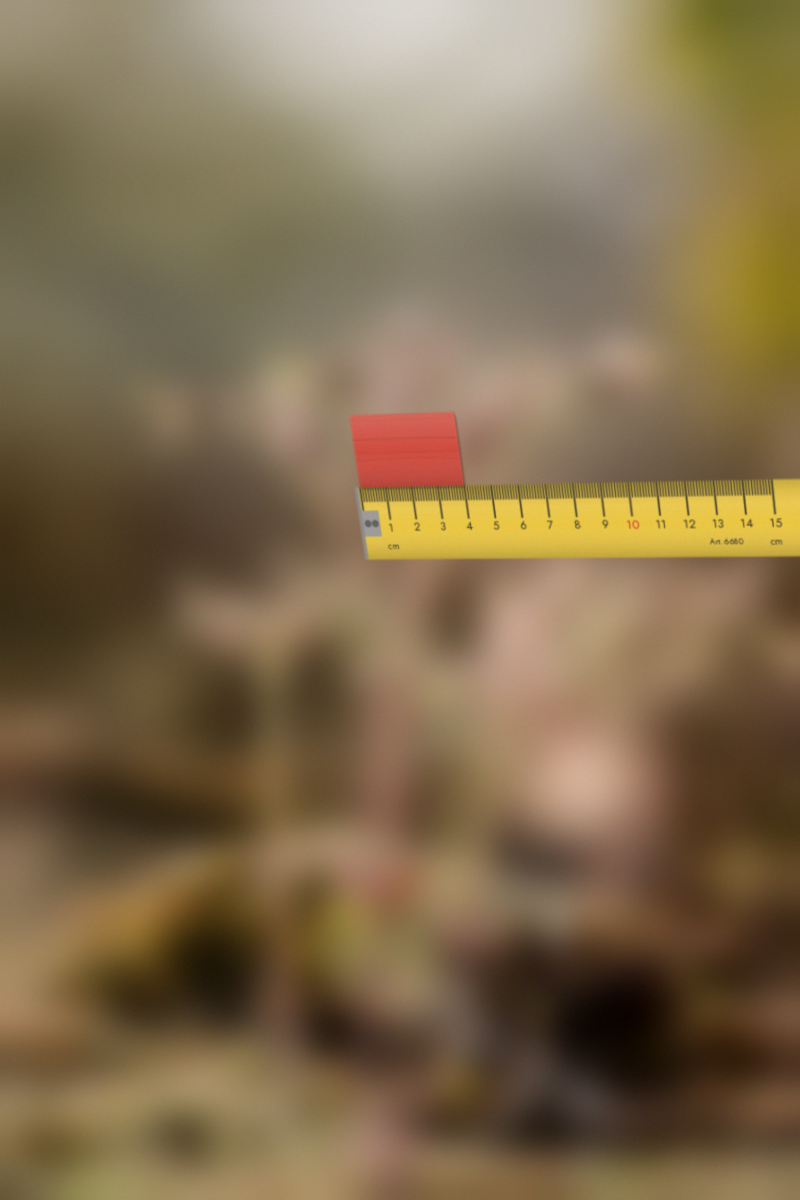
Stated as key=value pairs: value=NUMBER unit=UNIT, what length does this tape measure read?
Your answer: value=4 unit=cm
